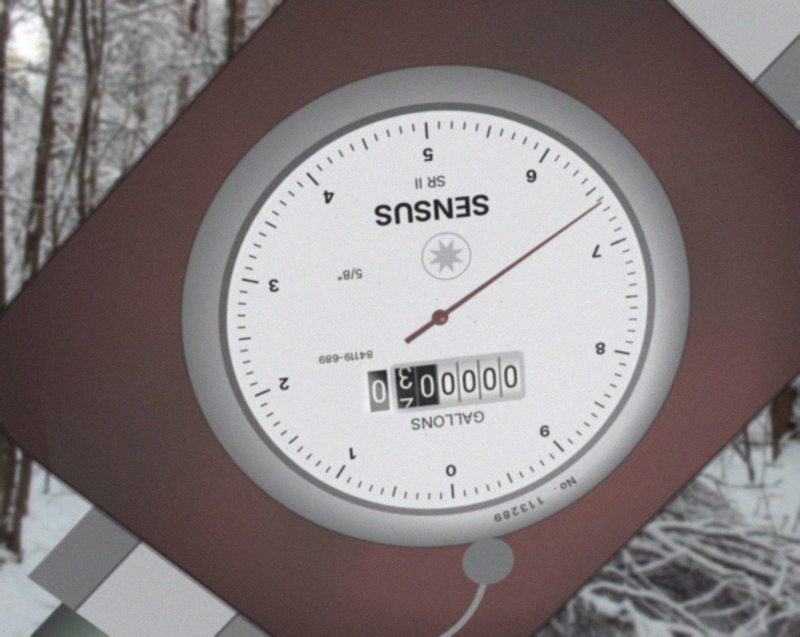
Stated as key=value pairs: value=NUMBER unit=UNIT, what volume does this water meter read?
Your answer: value=26.6 unit=gal
